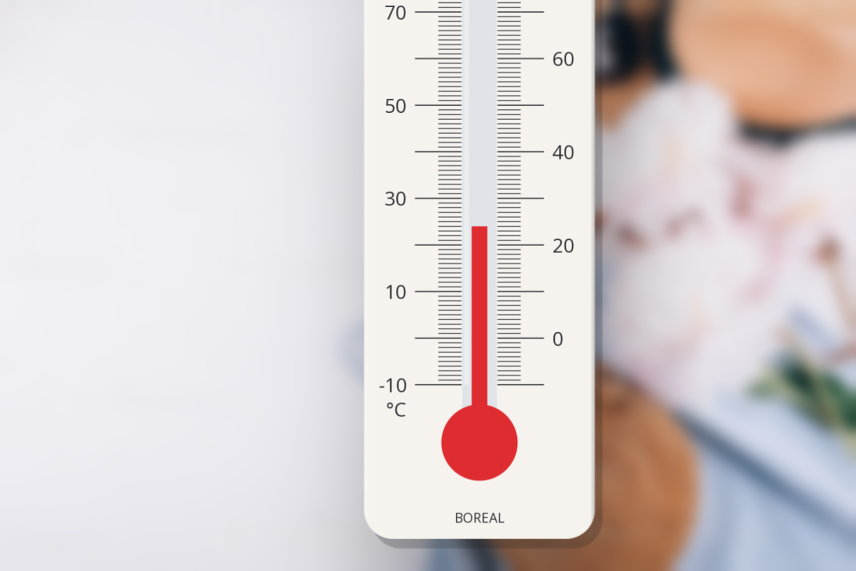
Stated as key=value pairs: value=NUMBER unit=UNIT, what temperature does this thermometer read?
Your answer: value=24 unit=°C
